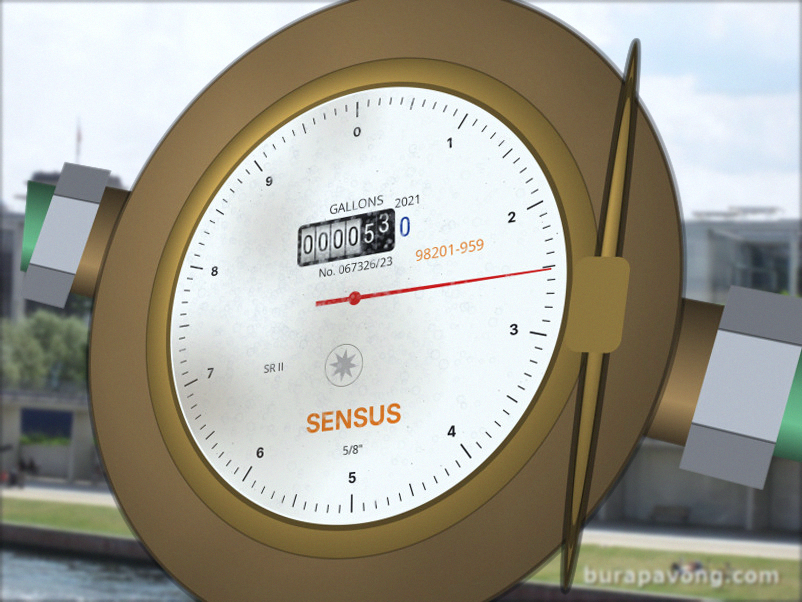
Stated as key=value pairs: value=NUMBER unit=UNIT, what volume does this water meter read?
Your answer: value=532.5 unit=gal
